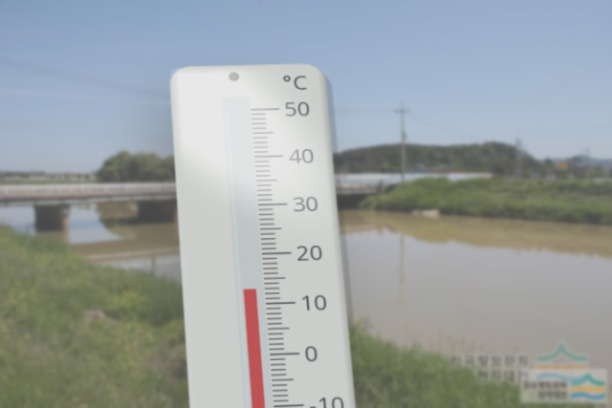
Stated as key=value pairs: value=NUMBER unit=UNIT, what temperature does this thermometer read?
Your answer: value=13 unit=°C
